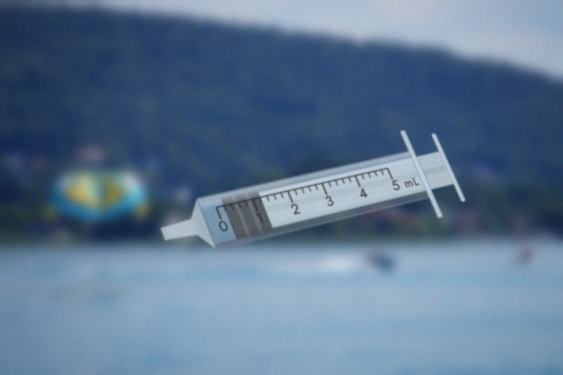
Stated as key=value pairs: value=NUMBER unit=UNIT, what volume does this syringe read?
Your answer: value=0.2 unit=mL
